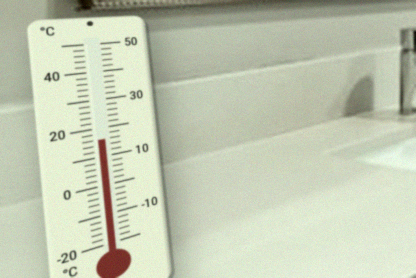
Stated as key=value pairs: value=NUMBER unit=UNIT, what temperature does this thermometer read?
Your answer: value=16 unit=°C
